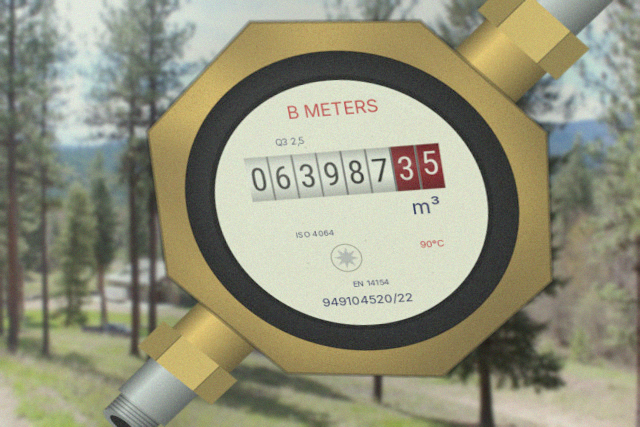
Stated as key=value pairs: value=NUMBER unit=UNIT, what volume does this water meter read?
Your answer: value=63987.35 unit=m³
